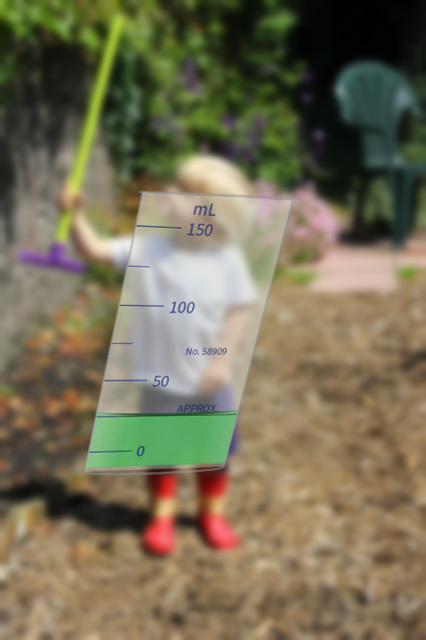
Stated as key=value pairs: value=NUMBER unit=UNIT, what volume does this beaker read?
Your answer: value=25 unit=mL
